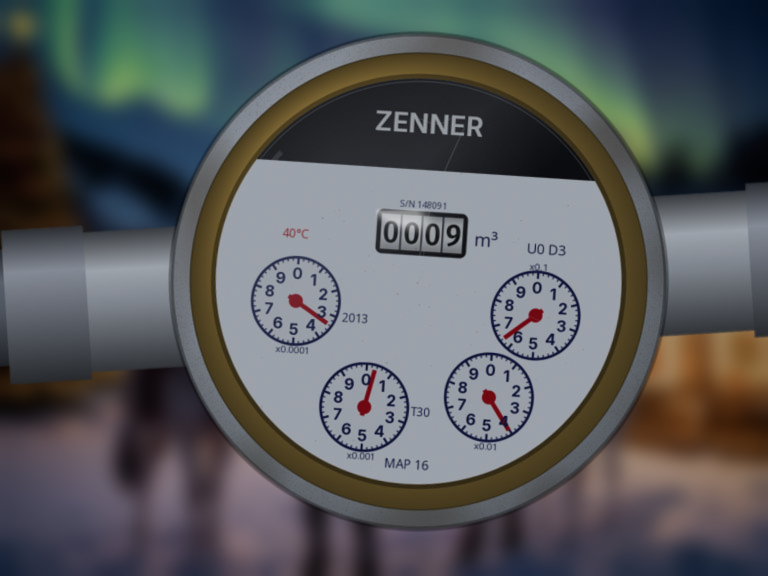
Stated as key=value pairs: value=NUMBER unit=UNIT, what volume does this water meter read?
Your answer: value=9.6403 unit=m³
